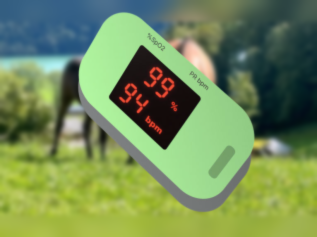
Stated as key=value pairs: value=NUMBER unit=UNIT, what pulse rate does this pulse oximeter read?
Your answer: value=94 unit=bpm
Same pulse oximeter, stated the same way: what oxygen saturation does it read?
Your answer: value=99 unit=%
